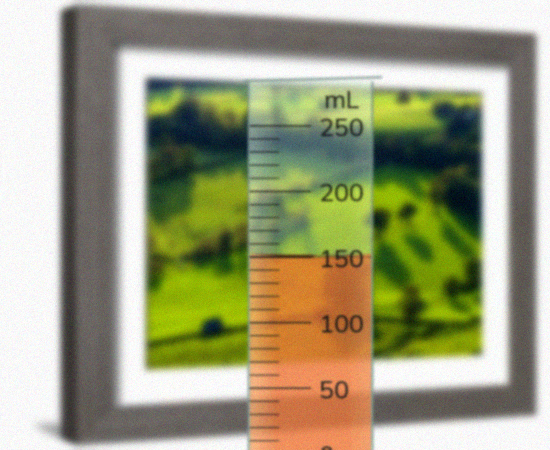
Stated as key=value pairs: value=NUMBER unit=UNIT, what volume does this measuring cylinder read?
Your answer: value=150 unit=mL
